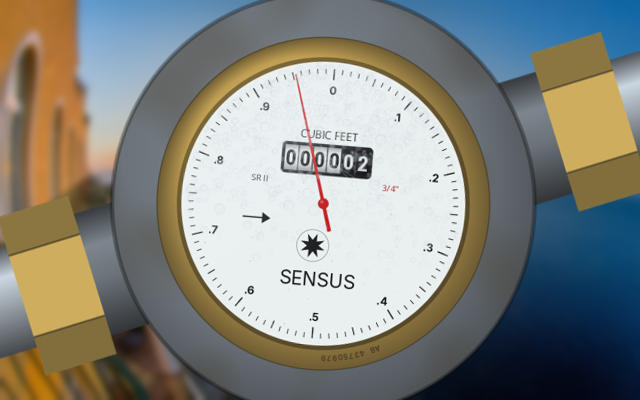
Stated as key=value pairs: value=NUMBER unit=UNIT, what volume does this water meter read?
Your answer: value=1.95 unit=ft³
